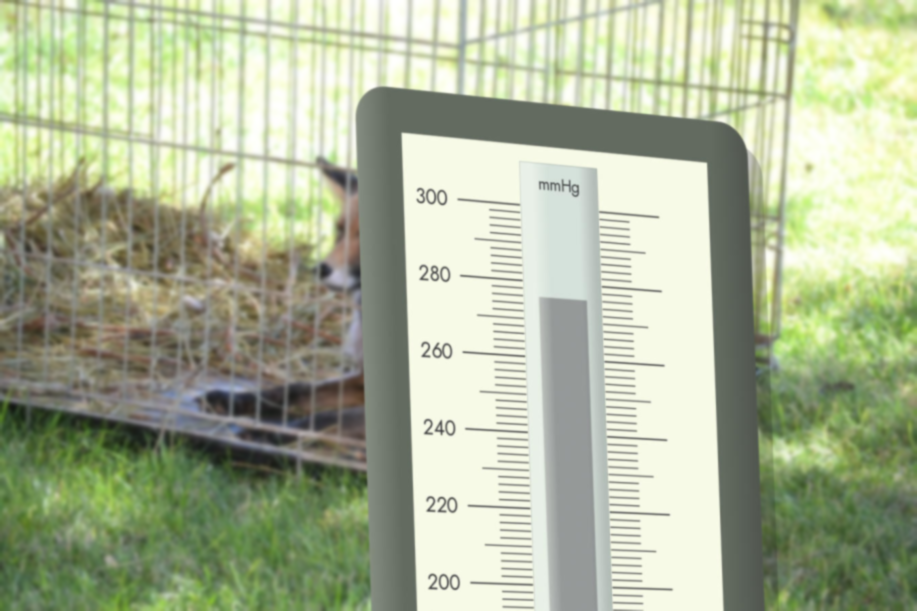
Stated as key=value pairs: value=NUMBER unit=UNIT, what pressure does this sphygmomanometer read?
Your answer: value=276 unit=mmHg
